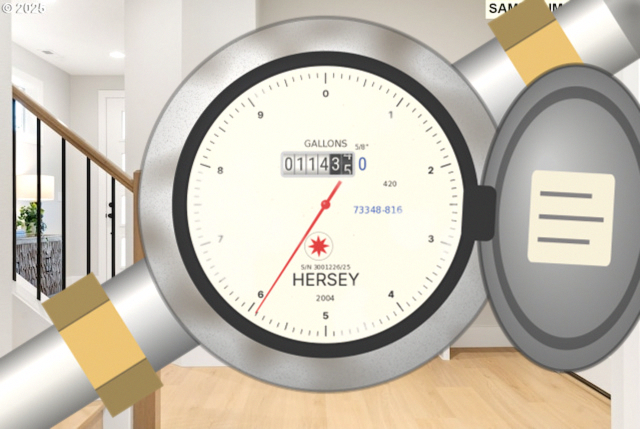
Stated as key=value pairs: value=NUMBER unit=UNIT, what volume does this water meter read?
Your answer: value=114345.9 unit=gal
